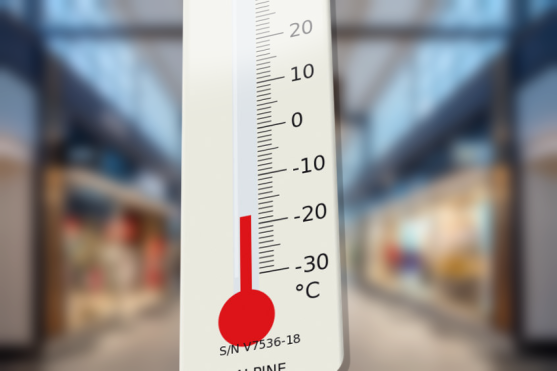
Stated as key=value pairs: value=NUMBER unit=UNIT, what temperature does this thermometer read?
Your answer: value=-18 unit=°C
